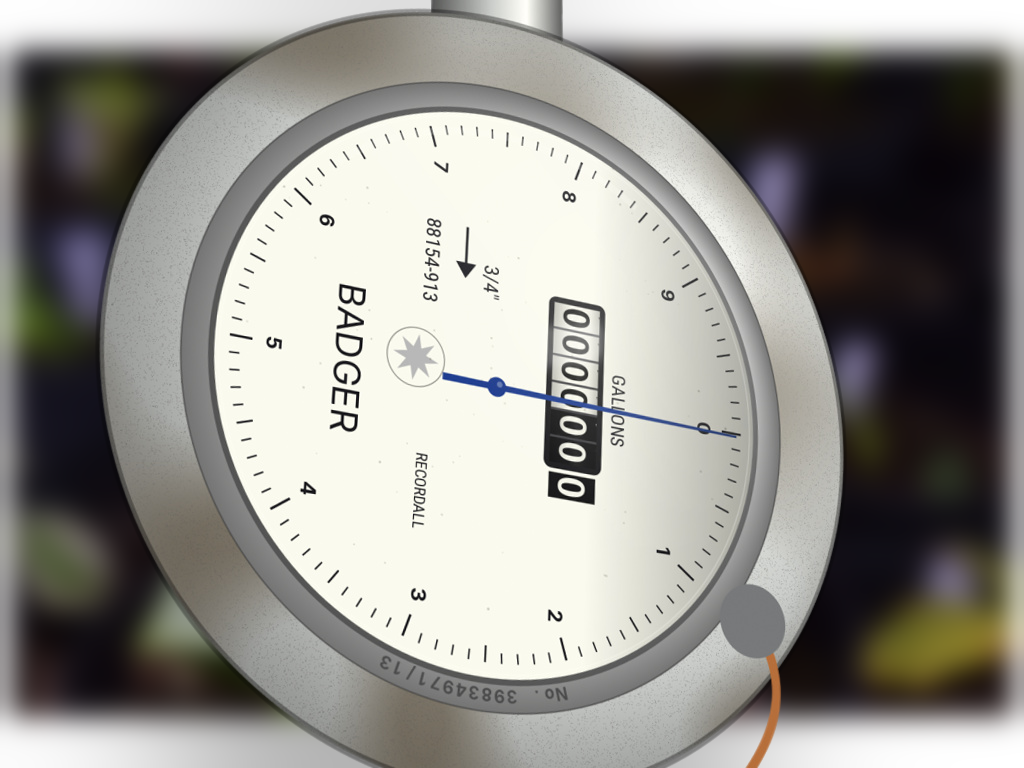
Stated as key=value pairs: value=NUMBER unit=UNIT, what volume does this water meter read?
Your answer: value=0.0 unit=gal
